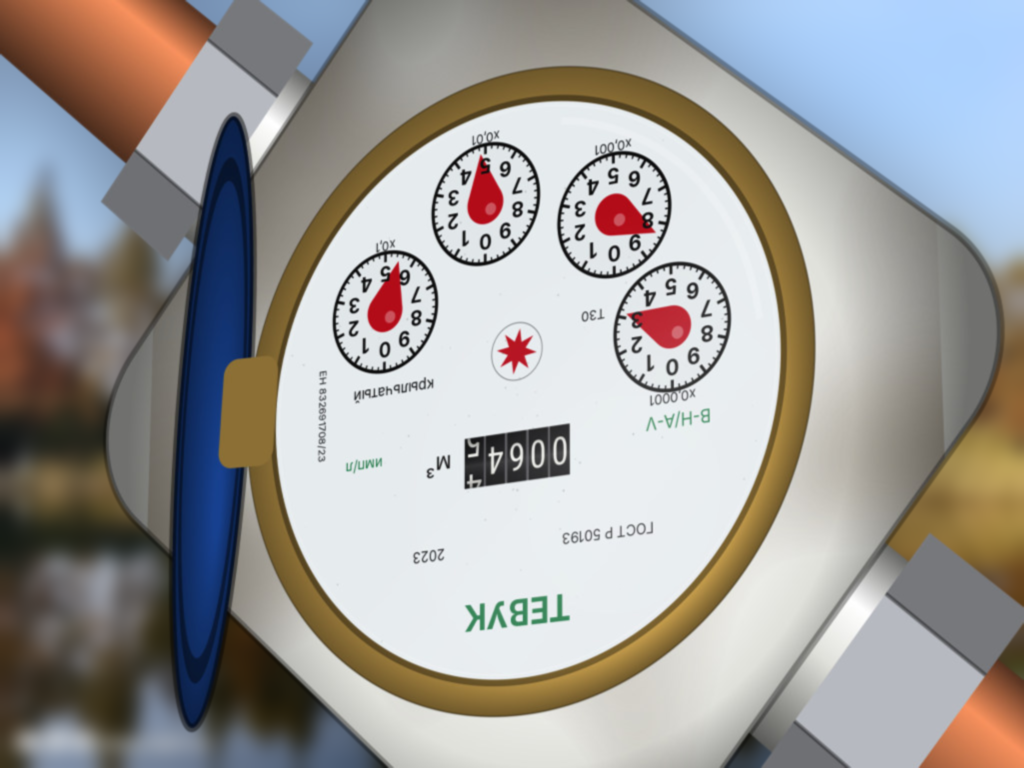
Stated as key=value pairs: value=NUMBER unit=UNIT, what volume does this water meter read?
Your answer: value=644.5483 unit=m³
